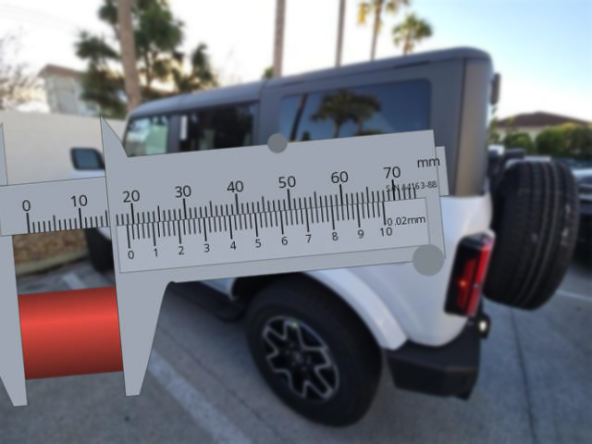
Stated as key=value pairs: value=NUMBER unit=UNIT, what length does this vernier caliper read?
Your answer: value=18.8 unit=mm
